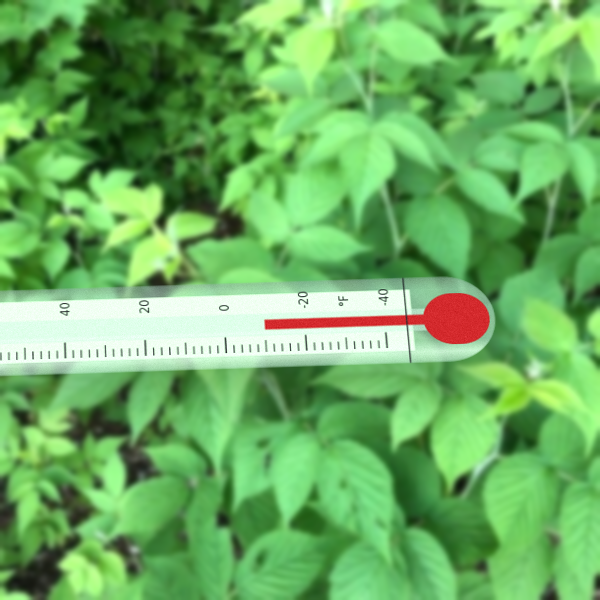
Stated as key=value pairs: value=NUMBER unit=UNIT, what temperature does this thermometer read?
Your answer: value=-10 unit=°F
